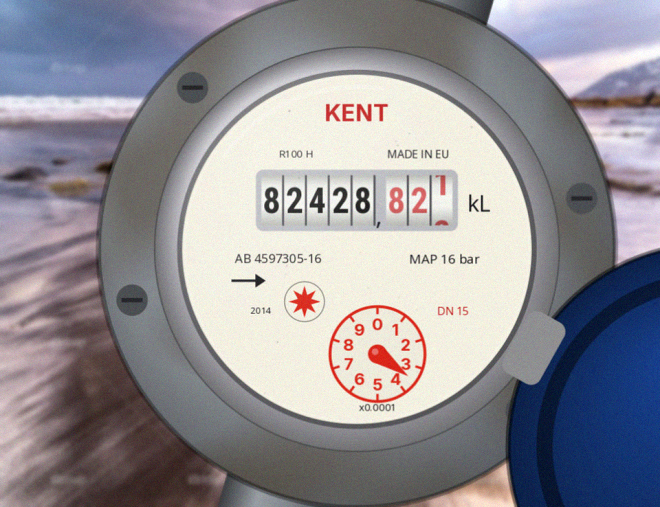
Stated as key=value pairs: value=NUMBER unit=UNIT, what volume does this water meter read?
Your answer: value=82428.8213 unit=kL
